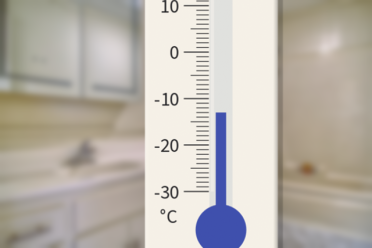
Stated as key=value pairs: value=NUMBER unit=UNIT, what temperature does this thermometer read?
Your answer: value=-13 unit=°C
